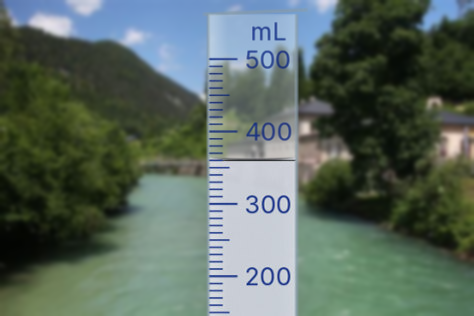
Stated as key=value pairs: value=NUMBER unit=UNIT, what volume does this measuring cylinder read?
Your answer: value=360 unit=mL
